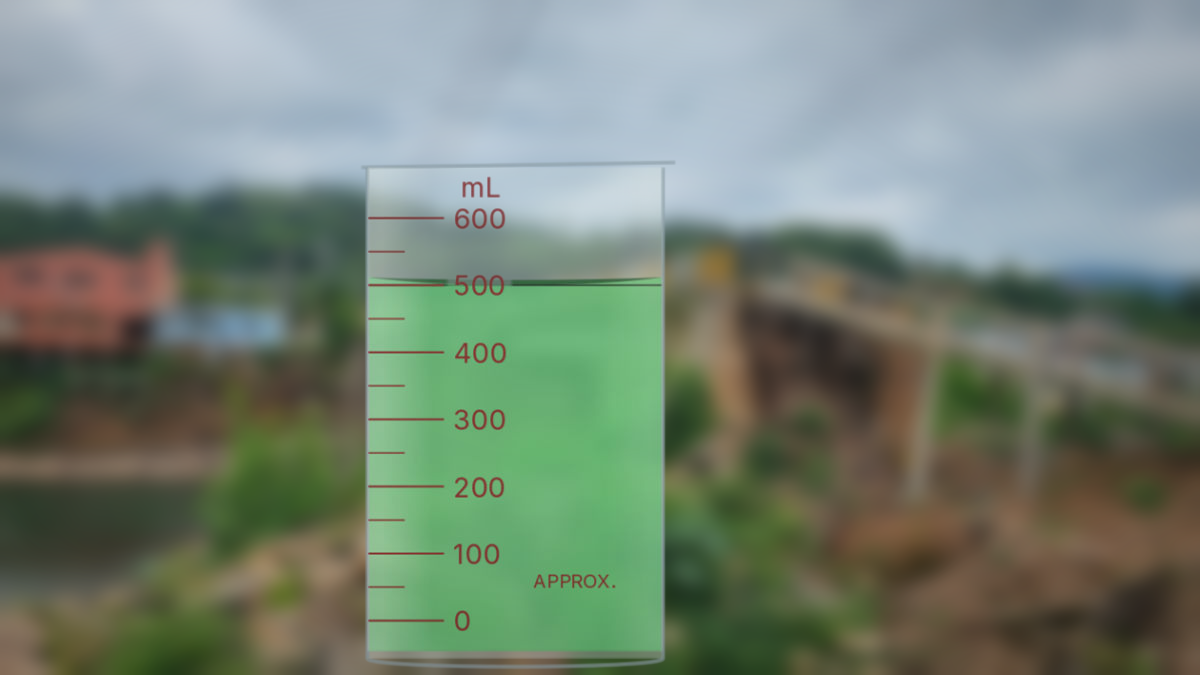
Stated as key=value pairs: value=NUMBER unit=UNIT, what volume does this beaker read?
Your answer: value=500 unit=mL
